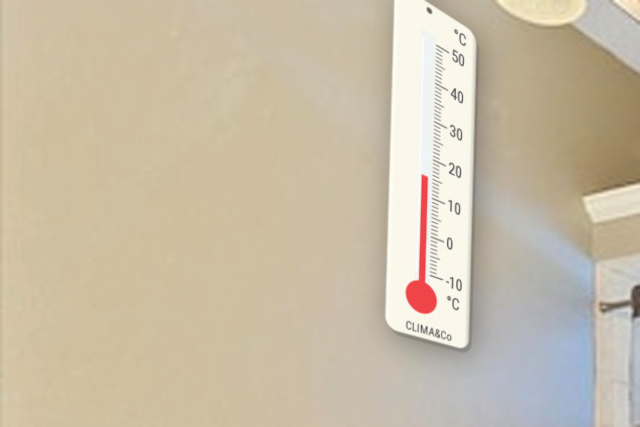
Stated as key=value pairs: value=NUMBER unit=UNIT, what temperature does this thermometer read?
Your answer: value=15 unit=°C
